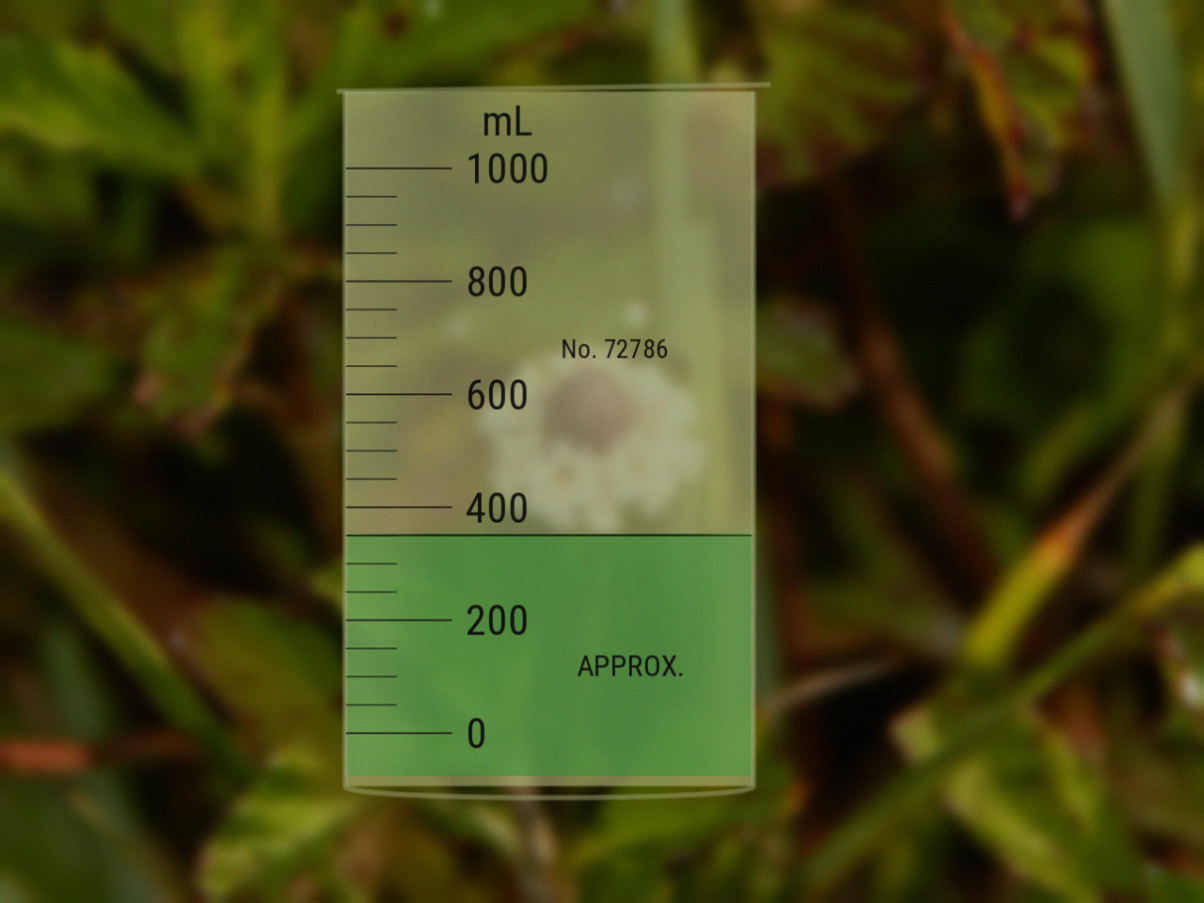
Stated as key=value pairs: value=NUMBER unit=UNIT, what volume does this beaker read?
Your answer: value=350 unit=mL
